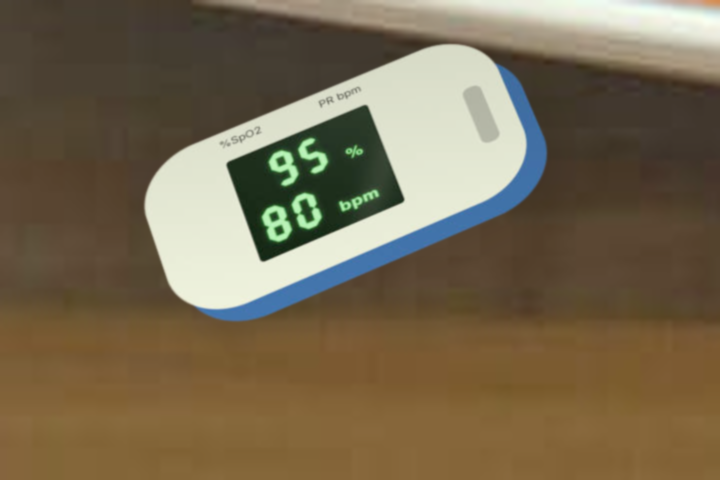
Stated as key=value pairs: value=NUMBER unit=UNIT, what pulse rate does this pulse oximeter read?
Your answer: value=80 unit=bpm
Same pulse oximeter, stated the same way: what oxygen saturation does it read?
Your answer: value=95 unit=%
